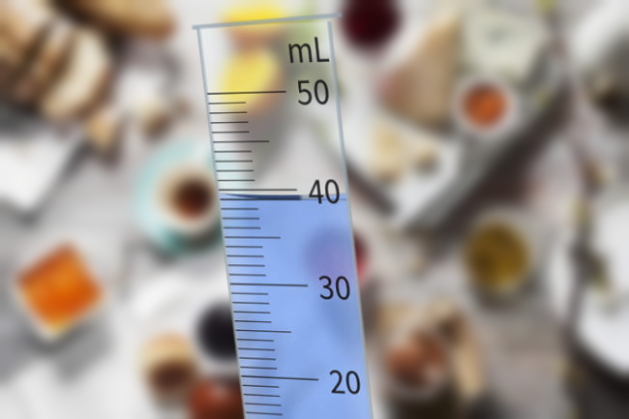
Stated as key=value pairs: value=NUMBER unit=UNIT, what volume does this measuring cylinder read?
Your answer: value=39 unit=mL
